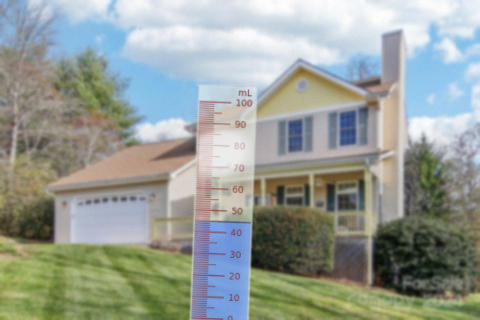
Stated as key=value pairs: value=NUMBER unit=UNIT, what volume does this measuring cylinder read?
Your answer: value=45 unit=mL
